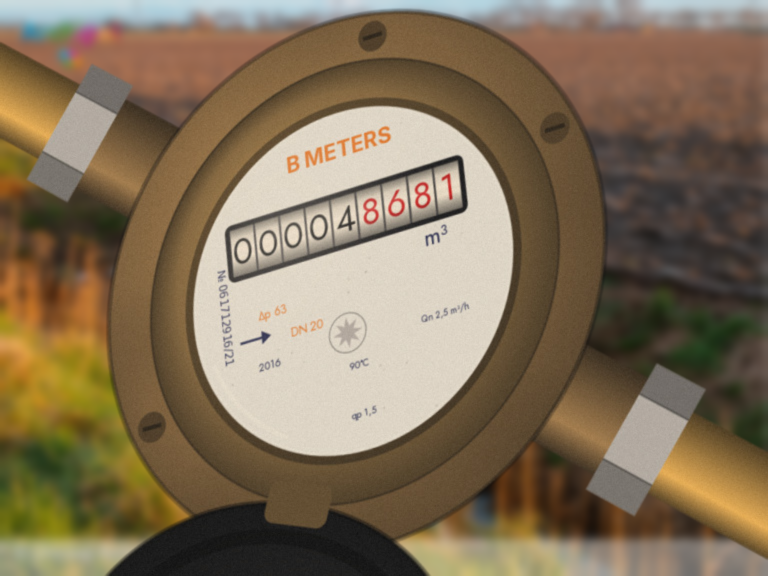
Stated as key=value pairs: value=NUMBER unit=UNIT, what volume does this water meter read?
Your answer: value=4.8681 unit=m³
